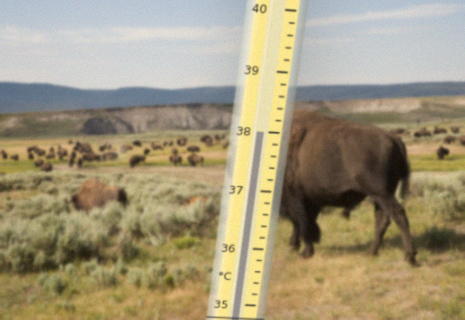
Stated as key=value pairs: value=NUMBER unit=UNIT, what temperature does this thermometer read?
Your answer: value=38 unit=°C
